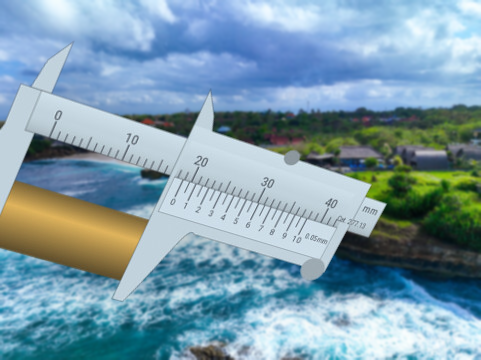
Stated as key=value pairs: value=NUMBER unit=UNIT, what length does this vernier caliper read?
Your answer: value=18.8 unit=mm
